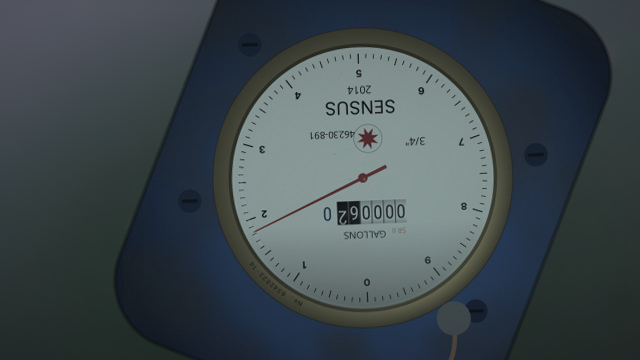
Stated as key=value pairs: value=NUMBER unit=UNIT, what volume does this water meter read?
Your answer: value=621.8 unit=gal
